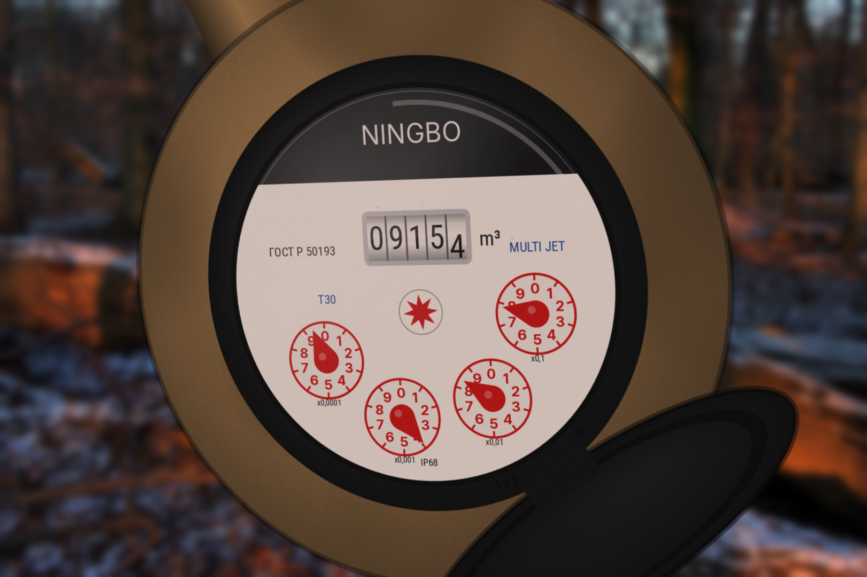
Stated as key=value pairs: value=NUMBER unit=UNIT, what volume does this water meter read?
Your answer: value=9153.7839 unit=m³
